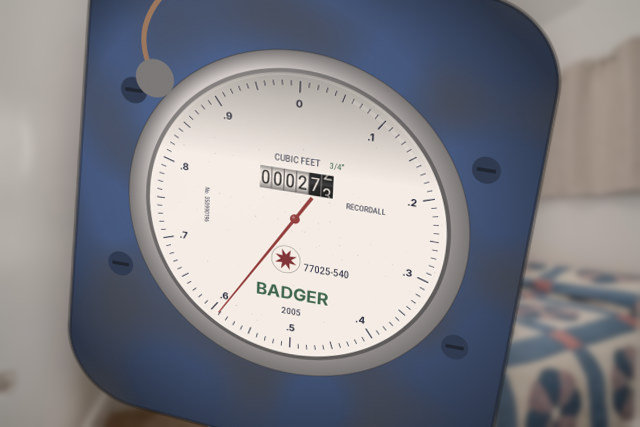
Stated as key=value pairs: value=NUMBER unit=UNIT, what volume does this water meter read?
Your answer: value=272.59 unit=ft³
